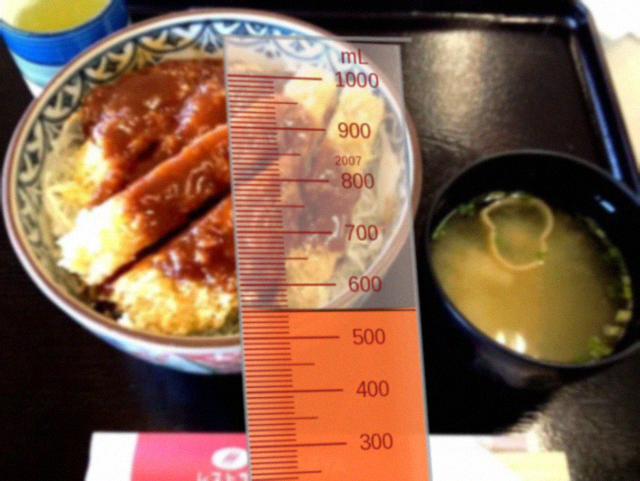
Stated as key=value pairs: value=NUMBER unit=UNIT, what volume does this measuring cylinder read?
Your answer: value=550 unit=mL
